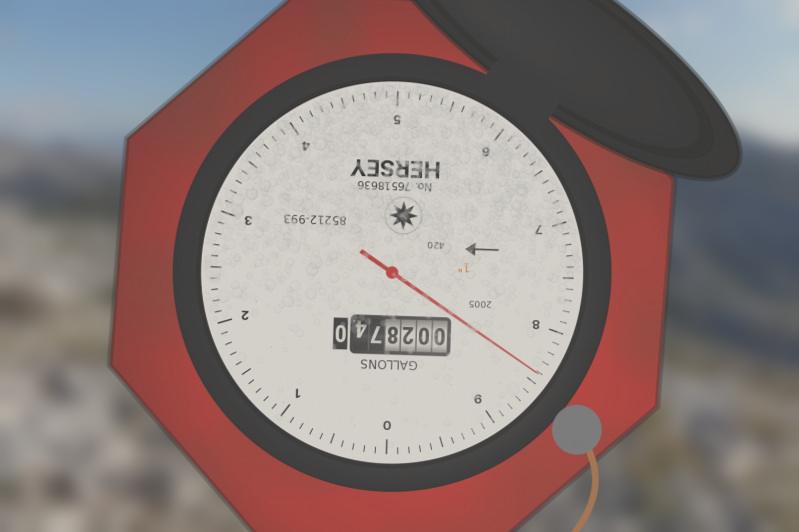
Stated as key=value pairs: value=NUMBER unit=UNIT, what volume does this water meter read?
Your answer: value=28738.4 unit=gal
